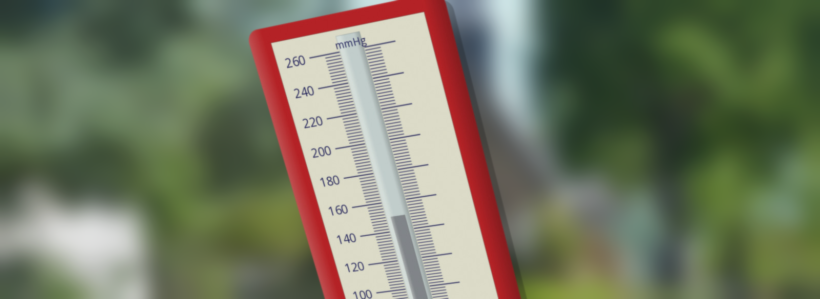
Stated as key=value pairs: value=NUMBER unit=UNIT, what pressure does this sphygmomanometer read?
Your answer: value=150 unit=mmHg
